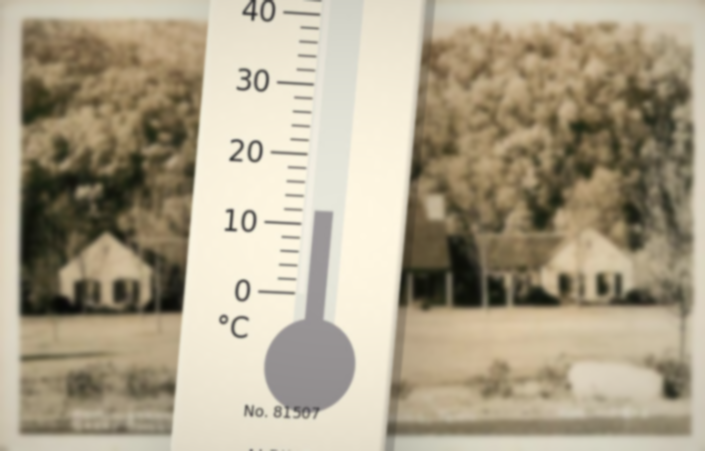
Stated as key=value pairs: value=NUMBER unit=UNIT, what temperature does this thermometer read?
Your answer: value=12 unit=°C
